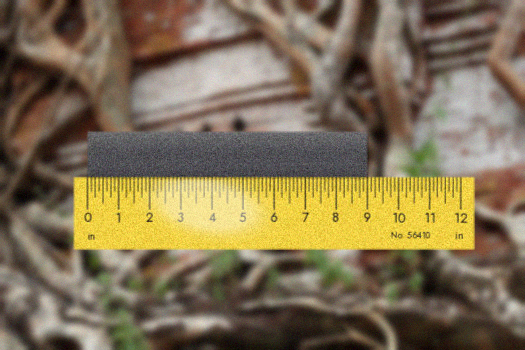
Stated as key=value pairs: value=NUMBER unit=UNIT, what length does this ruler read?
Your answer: value=9 unit=in
